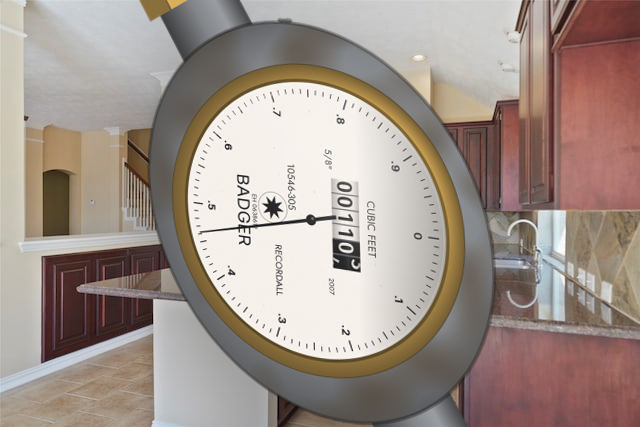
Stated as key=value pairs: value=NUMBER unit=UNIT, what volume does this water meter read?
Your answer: value=1103.46 unit=ft³
